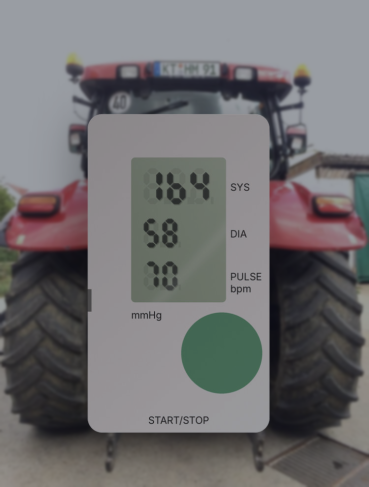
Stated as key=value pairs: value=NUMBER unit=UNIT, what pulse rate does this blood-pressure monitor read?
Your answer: value=70 unit=bpm
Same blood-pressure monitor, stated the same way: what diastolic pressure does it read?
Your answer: value=58 unit=mmHg
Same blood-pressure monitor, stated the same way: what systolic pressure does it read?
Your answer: value=164 unit=mmHg
